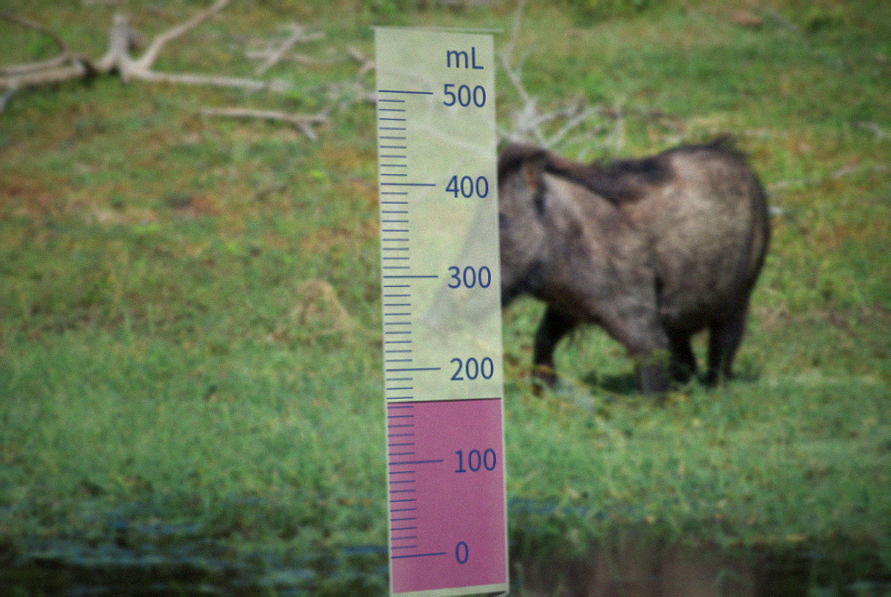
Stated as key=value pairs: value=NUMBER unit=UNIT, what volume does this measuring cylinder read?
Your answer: value=165 unit=mL
